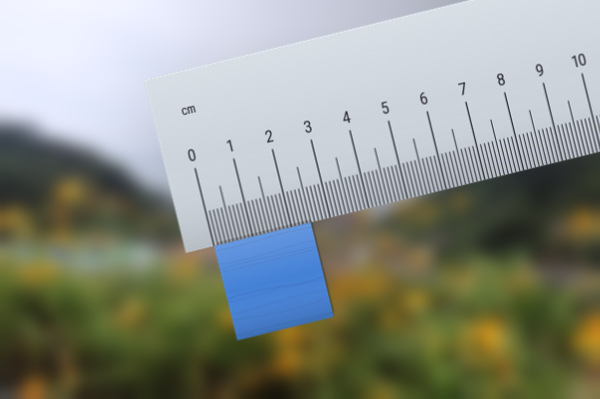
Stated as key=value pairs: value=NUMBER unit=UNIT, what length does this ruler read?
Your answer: value=2.5 unit=cm
